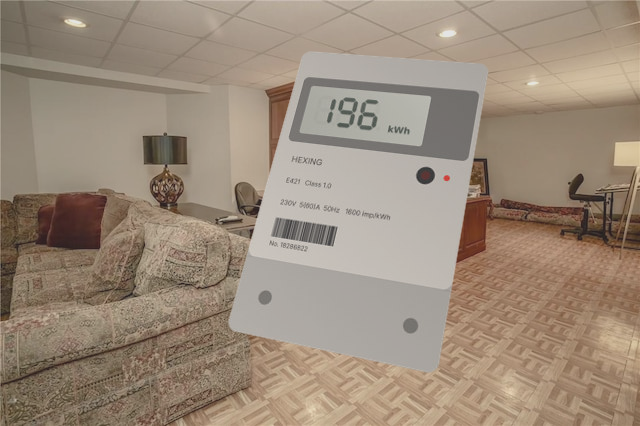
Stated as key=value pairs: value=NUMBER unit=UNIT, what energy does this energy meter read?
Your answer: value=196 unit=kWh
